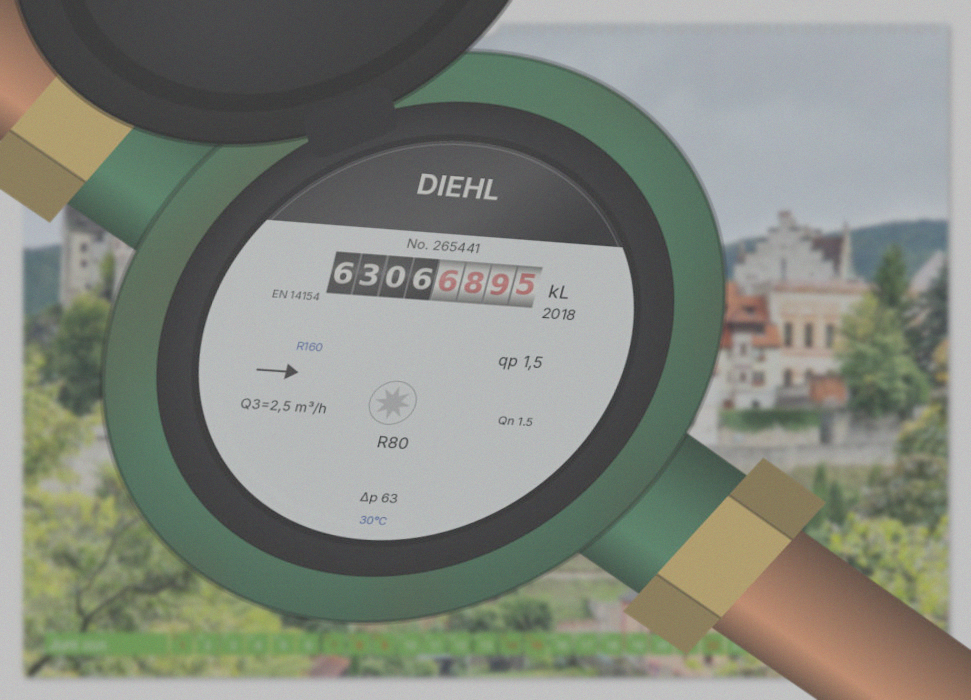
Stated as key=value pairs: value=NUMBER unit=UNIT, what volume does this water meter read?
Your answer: value=6306.6895 unit=kL
